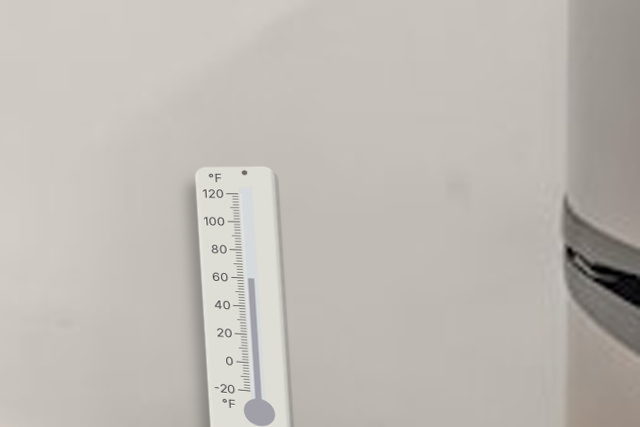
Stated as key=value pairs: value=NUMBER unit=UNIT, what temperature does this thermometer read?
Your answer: value=60 unit=°F
